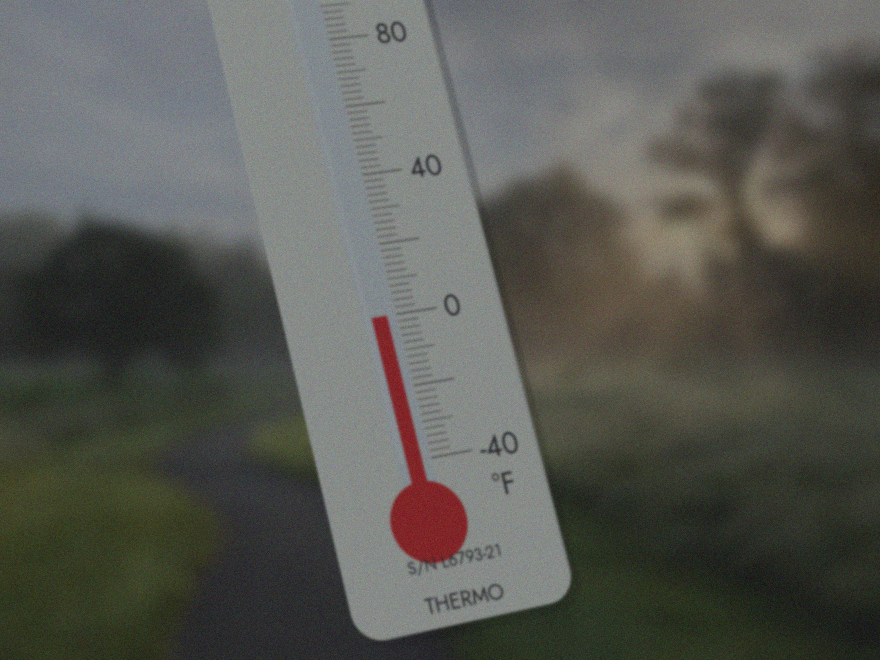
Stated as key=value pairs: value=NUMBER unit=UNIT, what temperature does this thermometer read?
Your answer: value=0 unit=°F
